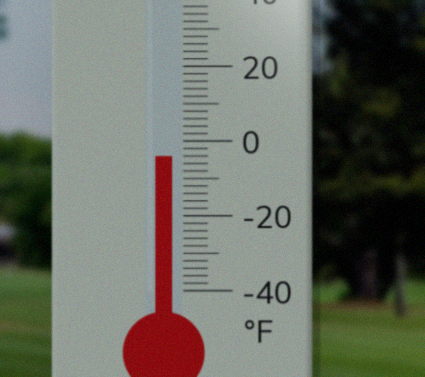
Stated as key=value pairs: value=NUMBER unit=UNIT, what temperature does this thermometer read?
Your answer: value=-4 unit=°F
